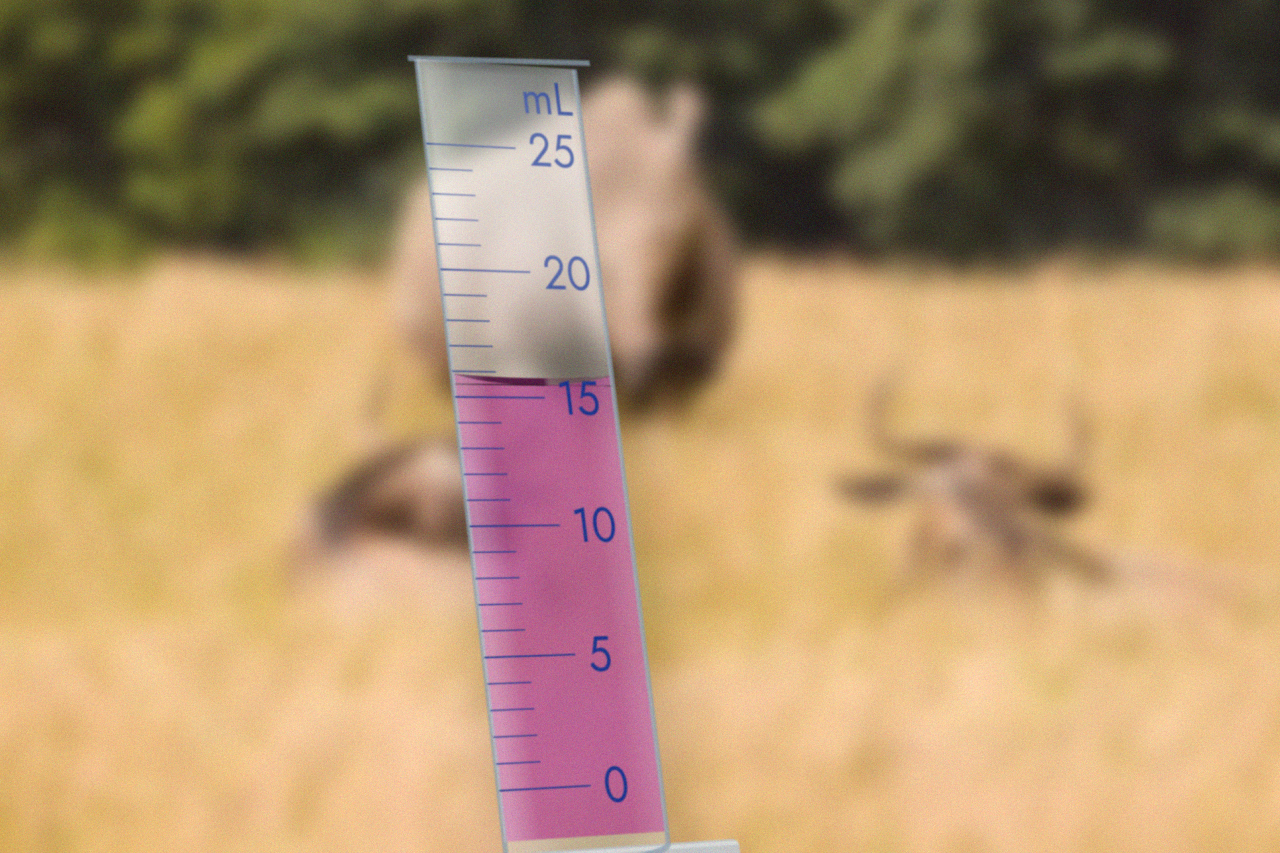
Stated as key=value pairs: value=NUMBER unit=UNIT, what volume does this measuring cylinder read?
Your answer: value=15.5 unit=mL
